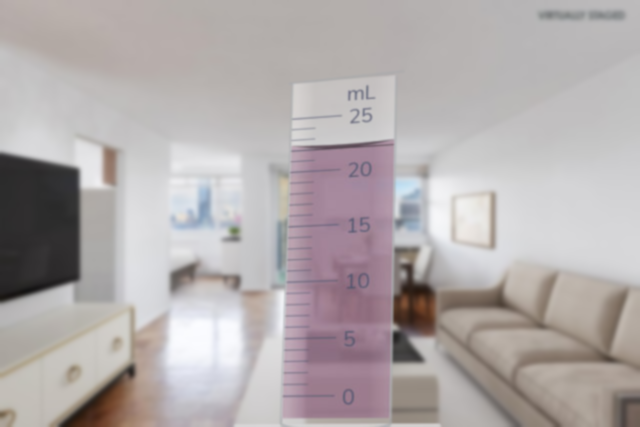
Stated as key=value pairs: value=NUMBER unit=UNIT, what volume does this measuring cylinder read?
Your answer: value=22 unit=mL
